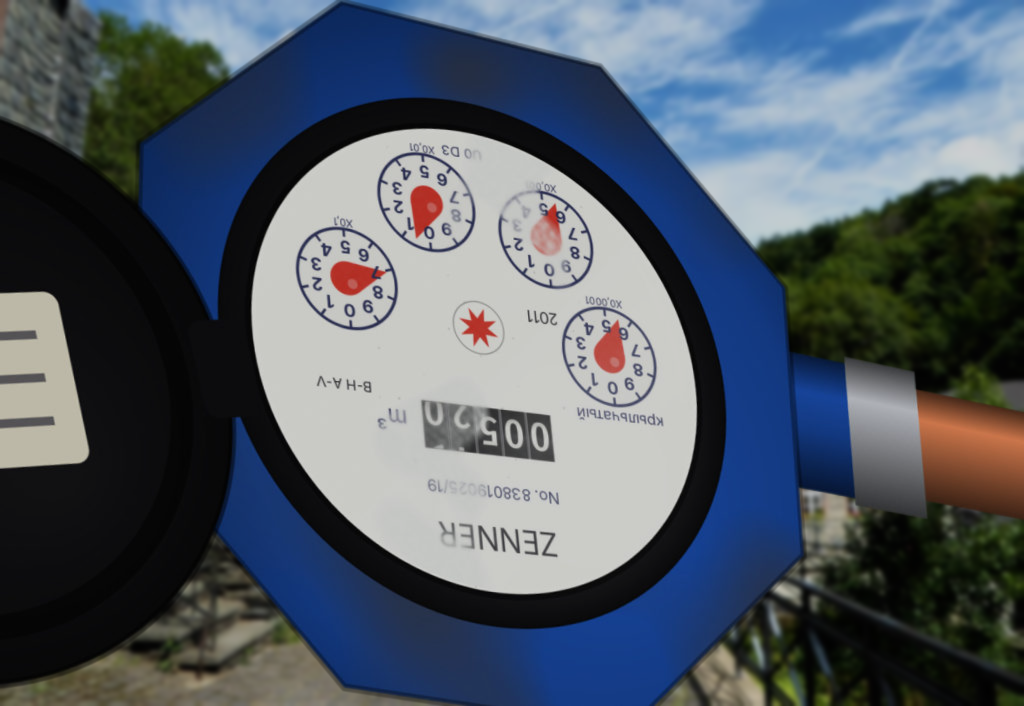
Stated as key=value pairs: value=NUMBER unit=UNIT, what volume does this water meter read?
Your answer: value=519.7055 unit=m³
